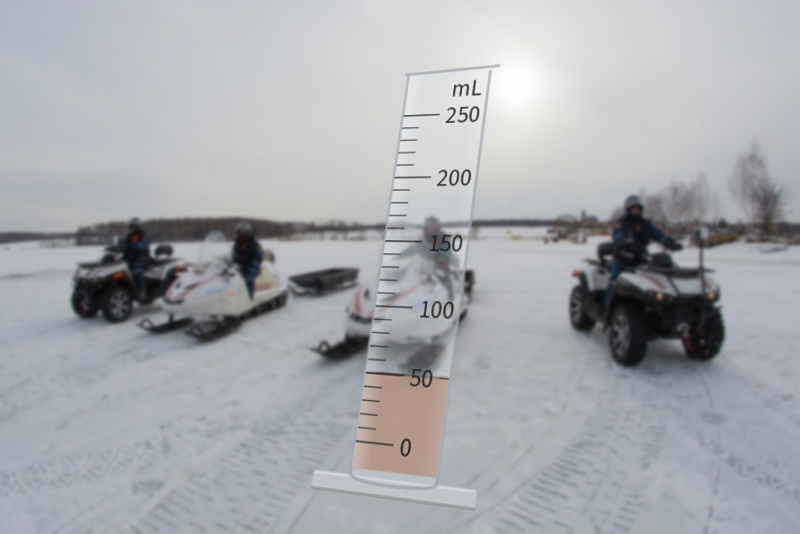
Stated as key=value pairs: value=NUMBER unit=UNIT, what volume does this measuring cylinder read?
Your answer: value=50 unit=mL
